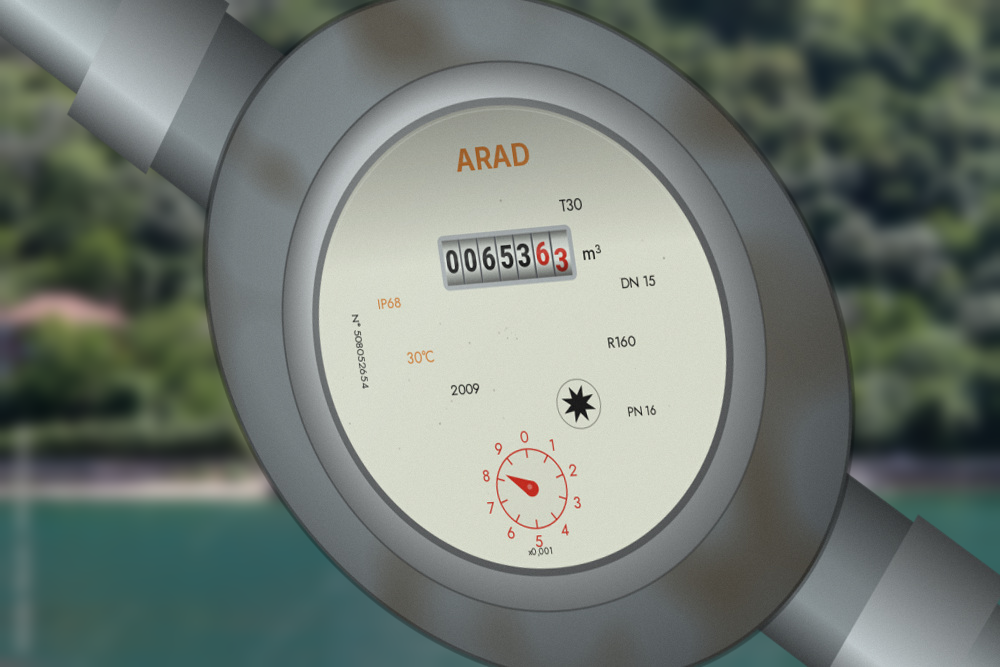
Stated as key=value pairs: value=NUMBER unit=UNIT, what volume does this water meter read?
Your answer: value=653.628 unit=m³
